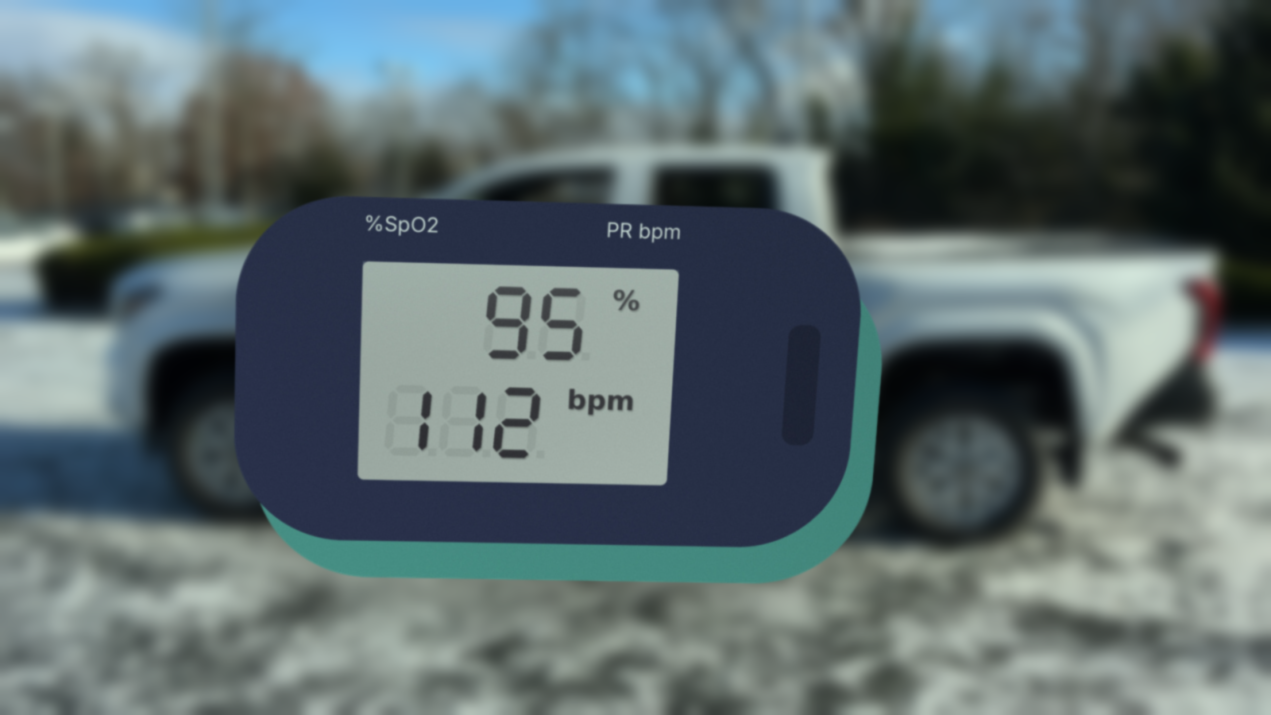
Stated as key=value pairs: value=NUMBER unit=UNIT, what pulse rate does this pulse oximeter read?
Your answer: value=112 unit=bpm
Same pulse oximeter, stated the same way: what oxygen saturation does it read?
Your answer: value=95 unit=%
